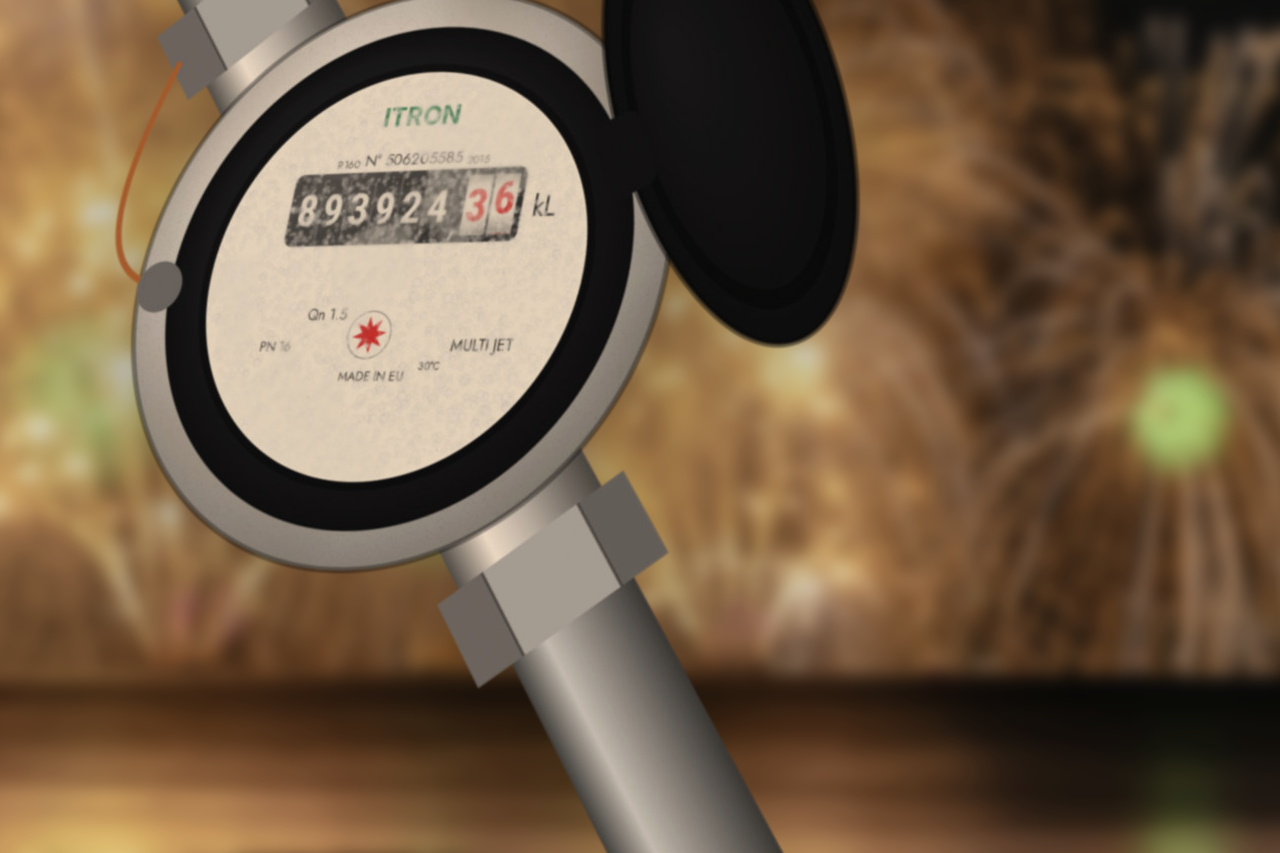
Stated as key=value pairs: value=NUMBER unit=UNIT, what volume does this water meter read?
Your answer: value=893924.36 unit=kL
